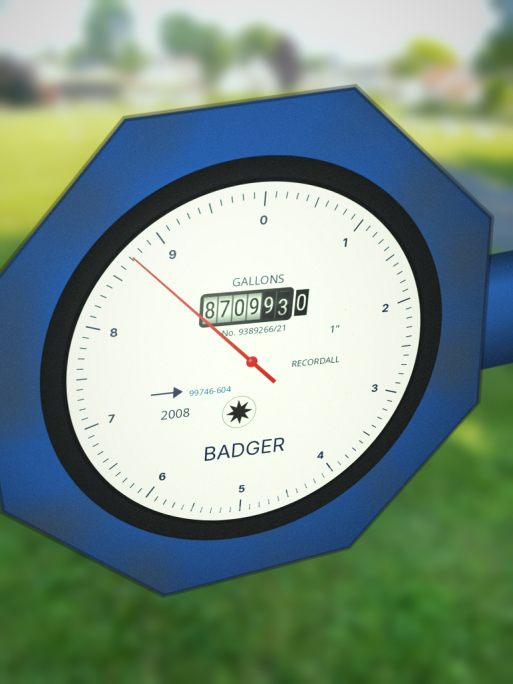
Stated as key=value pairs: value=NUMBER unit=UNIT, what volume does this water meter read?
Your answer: value=8709928.7 unit=gal
